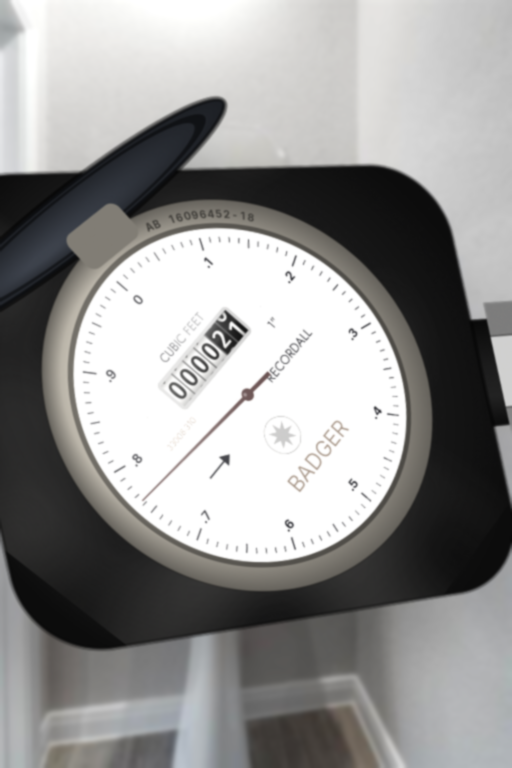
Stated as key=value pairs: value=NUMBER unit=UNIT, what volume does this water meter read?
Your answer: value=20.76 unit=ft³
